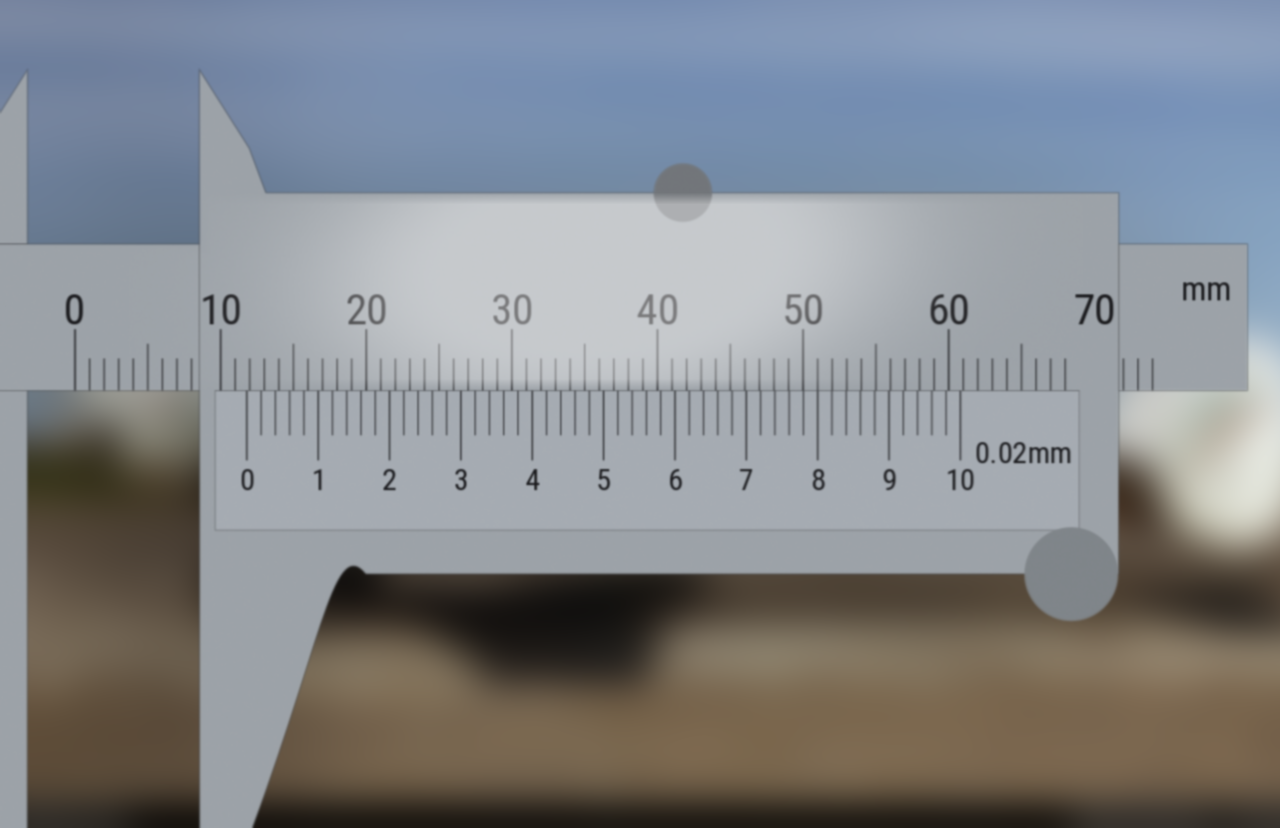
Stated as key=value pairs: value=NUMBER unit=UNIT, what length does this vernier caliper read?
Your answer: value=11.8 unit=mm
